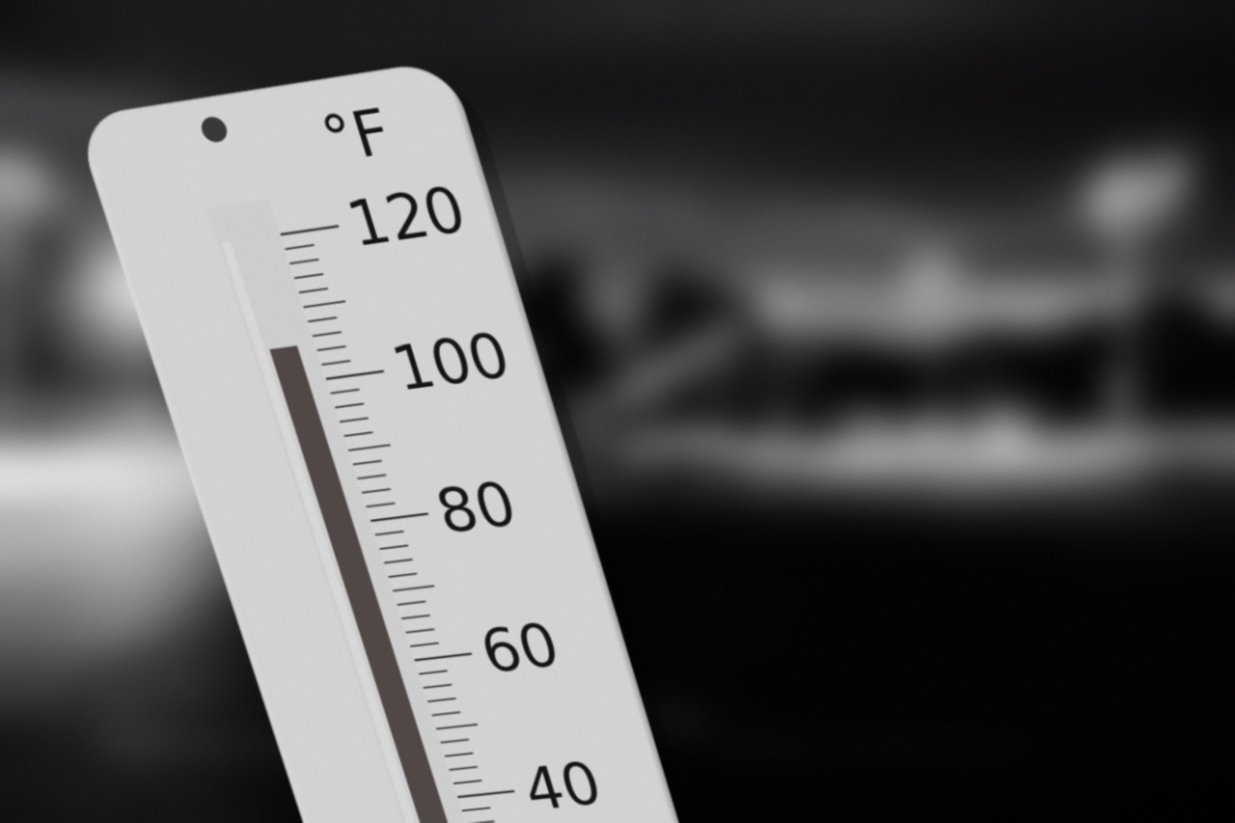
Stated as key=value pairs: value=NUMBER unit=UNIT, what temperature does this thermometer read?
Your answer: value=105 unit=°F
